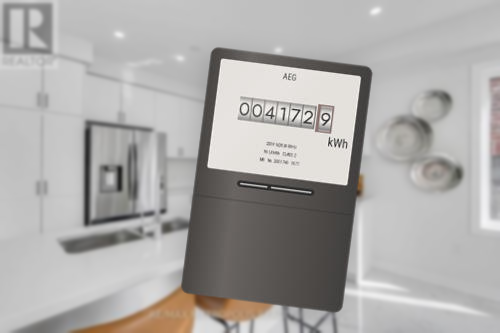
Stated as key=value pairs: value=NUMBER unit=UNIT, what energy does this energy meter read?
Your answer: value=4172.9 unit=kWh
